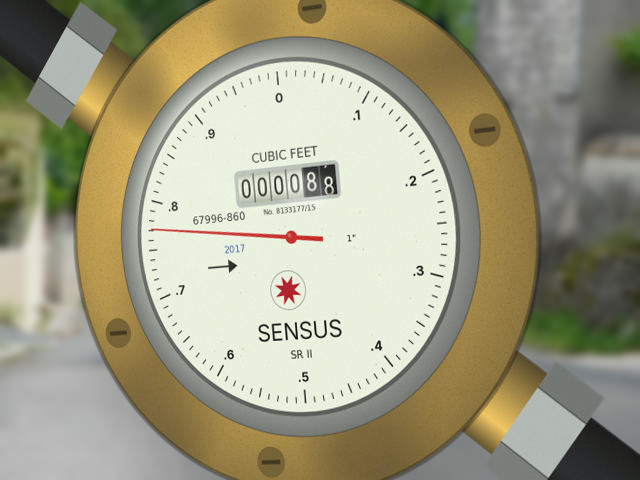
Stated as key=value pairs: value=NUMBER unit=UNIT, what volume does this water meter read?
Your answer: value=87.77 unit=ft³
